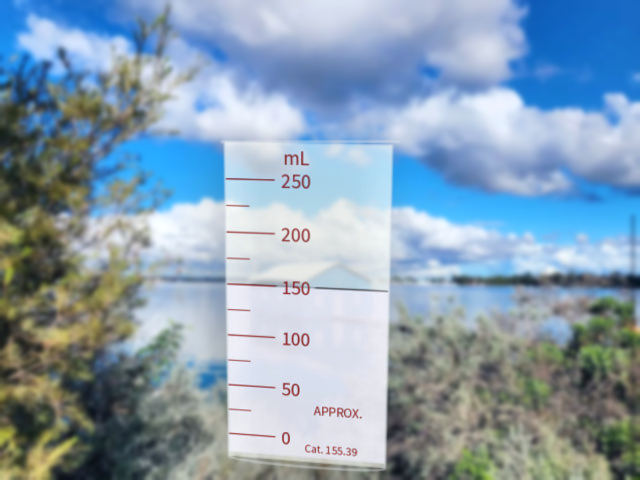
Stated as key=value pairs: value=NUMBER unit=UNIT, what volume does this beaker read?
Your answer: value=150 unit=mL
